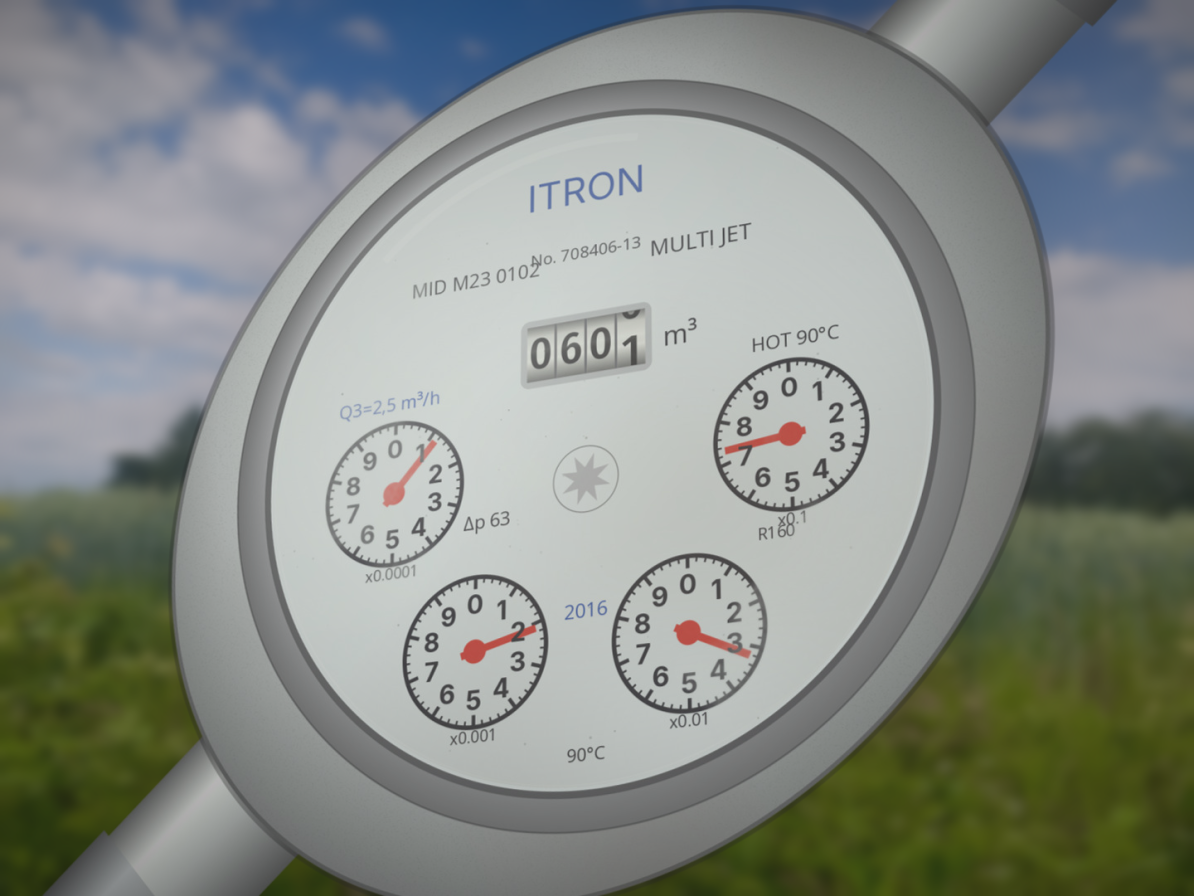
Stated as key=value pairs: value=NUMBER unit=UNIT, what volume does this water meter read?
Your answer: value=600.7321 unit=m³
